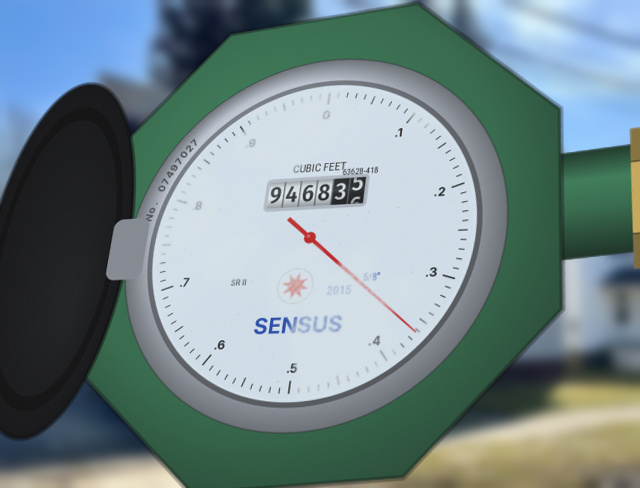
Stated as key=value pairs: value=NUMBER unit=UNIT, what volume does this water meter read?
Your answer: value=946835.36 unit=ft³
